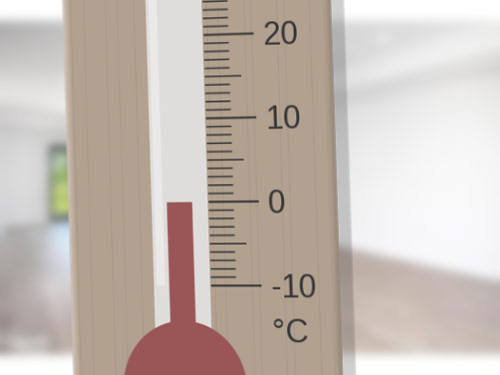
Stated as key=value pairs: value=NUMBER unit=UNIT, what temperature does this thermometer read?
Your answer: value=0 unit=°C
